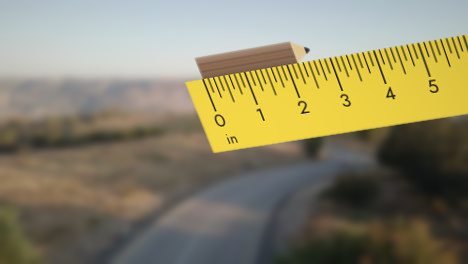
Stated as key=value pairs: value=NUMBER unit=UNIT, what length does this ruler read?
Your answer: value=2.625 unit=in
